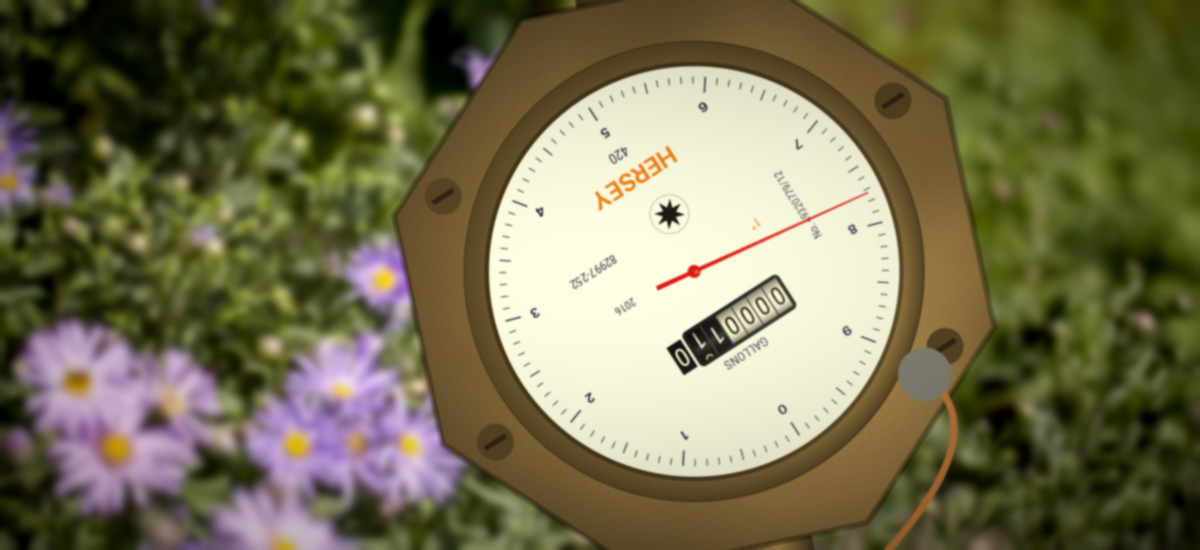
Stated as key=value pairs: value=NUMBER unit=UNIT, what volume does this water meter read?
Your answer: value=107.7 unit=gal
